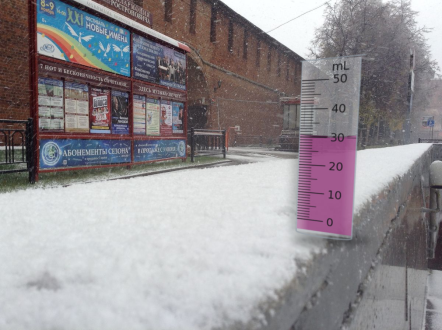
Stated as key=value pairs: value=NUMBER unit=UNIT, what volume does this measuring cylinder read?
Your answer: value=30 unit=mL
